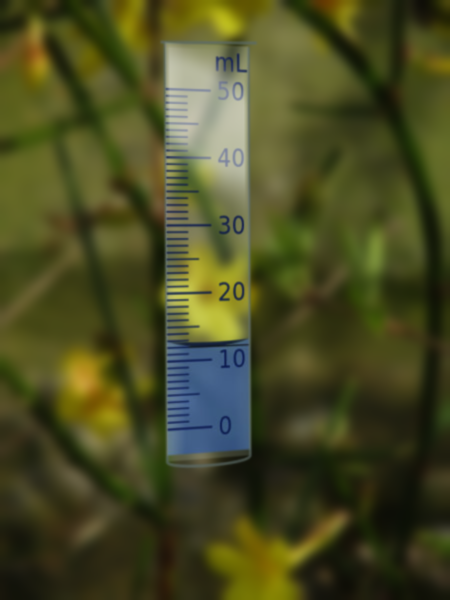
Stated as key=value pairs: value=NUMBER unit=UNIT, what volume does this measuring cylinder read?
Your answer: value=12 unit=mL
